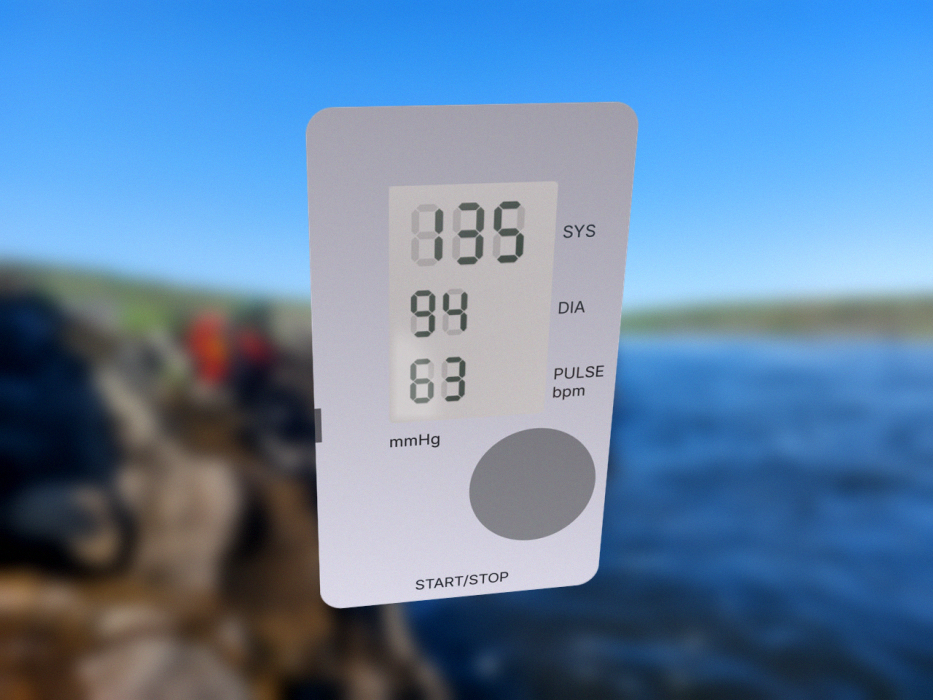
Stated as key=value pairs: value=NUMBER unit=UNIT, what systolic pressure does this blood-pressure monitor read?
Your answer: value=135 unit=mmHg
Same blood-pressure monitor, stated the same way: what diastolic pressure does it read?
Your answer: value=94 unit=mmHg
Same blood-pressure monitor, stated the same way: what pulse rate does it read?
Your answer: value=63 unit=bpm
